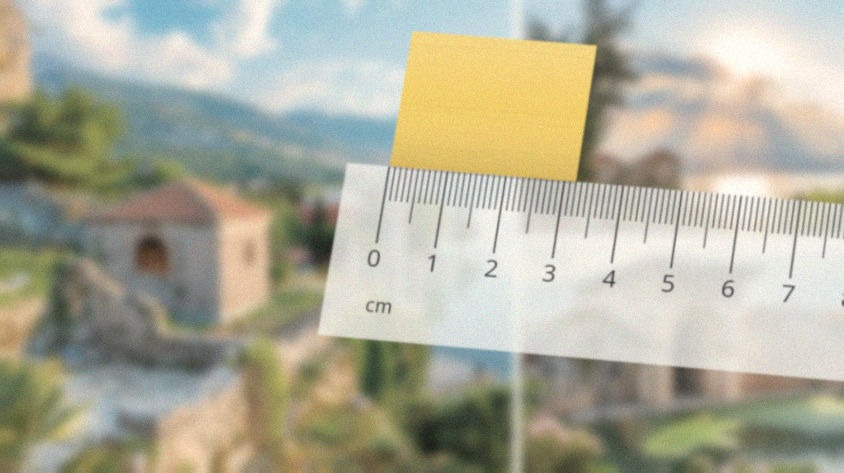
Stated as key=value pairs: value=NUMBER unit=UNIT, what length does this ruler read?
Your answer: value=3.2 unit=cm
